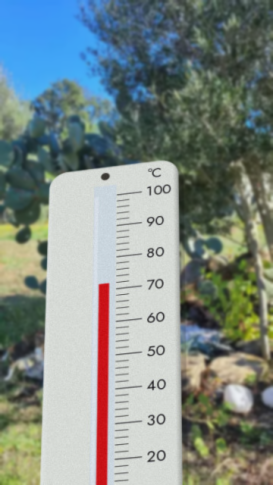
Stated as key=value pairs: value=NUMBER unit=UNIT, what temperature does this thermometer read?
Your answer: value=72 unit=°C
